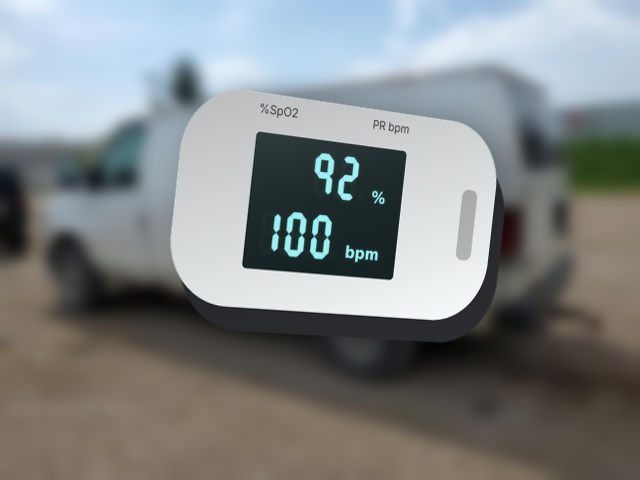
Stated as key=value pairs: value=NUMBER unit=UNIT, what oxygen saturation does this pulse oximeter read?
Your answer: value=92 unit=%
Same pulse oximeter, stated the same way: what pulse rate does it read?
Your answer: value=100 unit=bpm
